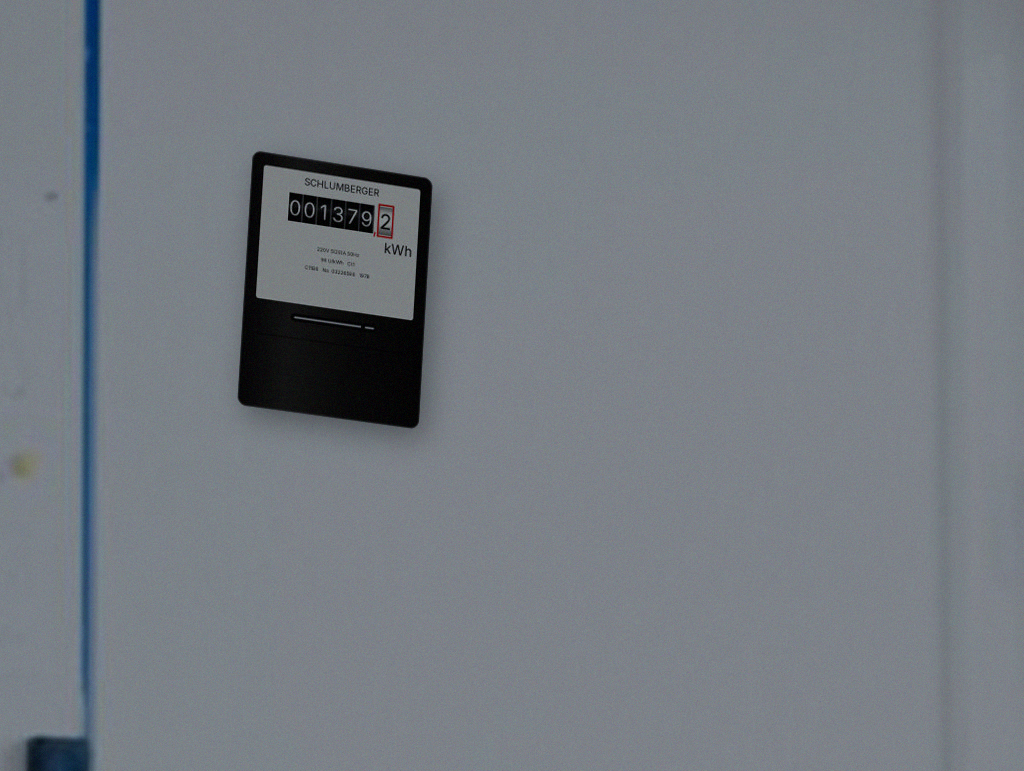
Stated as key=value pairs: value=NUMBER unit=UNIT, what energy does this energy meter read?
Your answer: value=1379.2 unit=kWh
